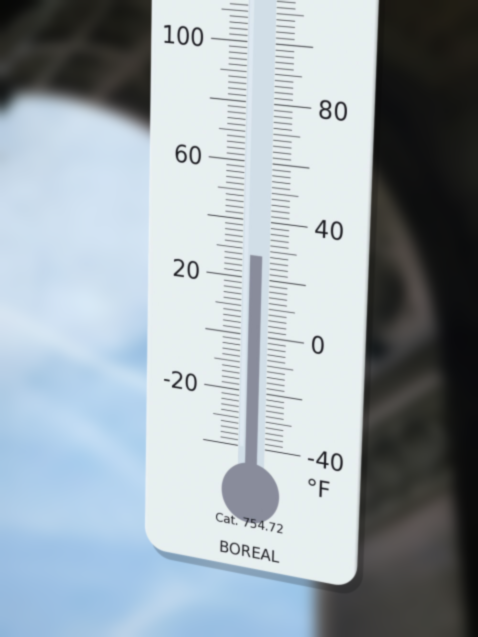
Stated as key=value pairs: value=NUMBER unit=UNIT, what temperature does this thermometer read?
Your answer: value=28 unit=°F
